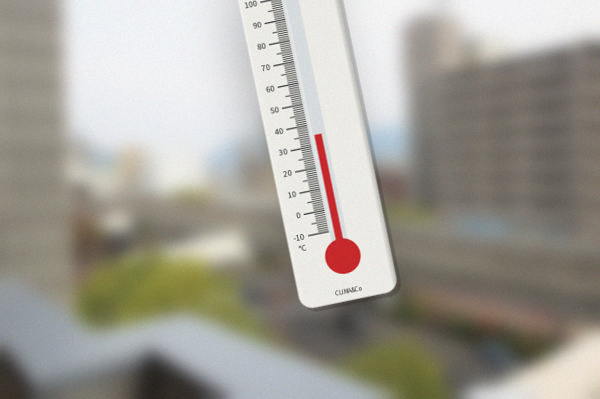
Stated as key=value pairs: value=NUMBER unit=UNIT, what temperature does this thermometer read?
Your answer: value=35 unit=°C
